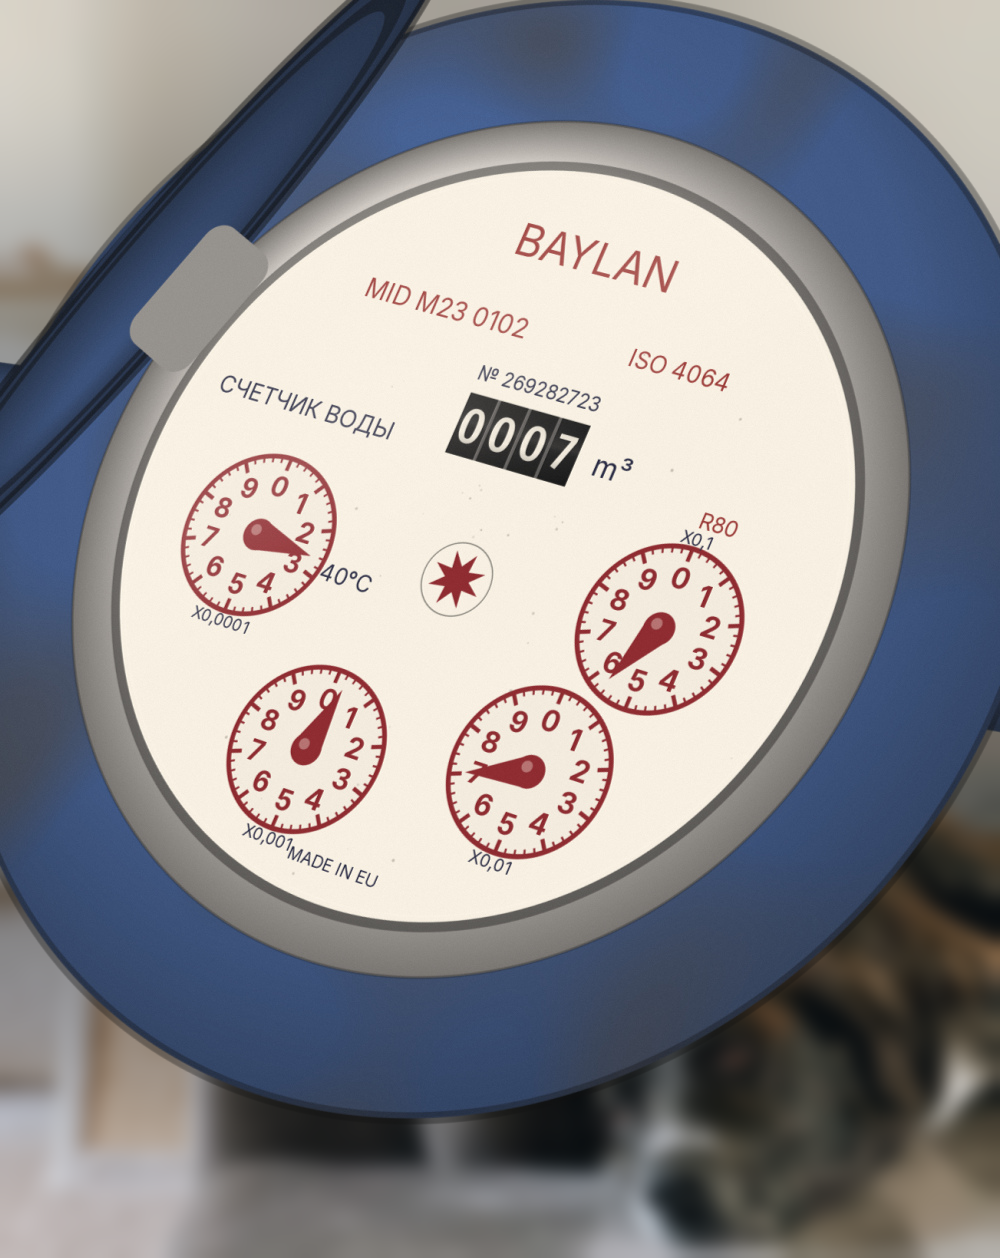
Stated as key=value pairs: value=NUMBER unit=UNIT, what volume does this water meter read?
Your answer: value=7.5702 unit=m³
